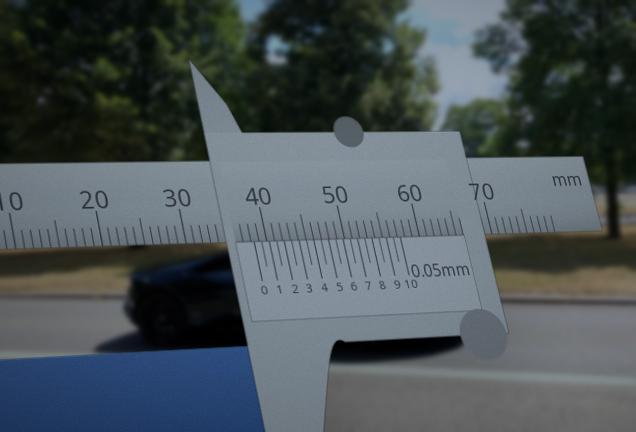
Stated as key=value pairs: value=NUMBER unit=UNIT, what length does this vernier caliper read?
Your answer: value=38.4 unit=mm
